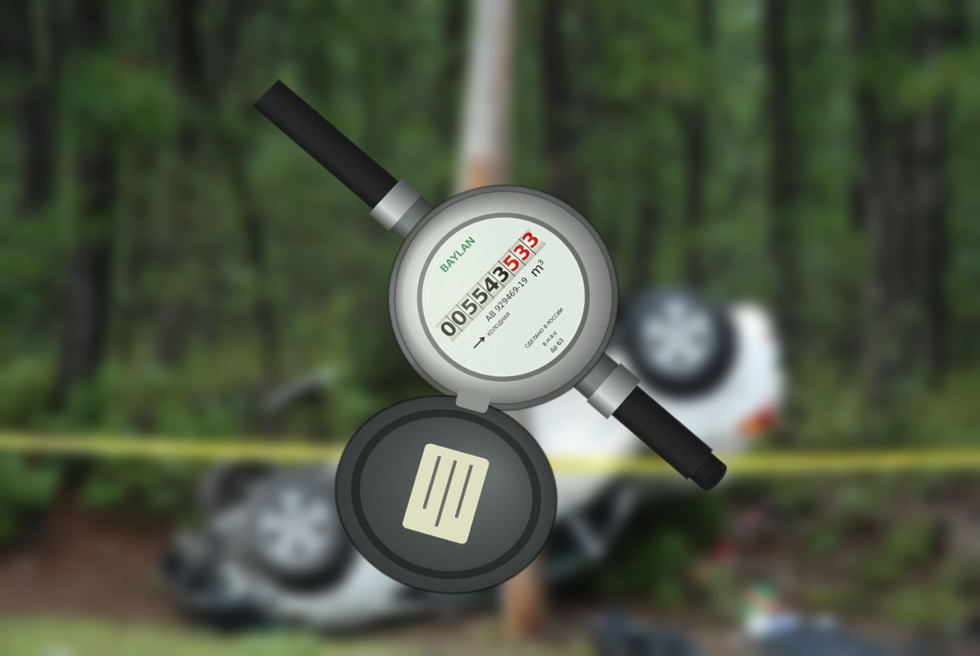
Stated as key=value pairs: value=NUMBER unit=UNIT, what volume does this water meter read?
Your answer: value=5543.533 unit=m³
